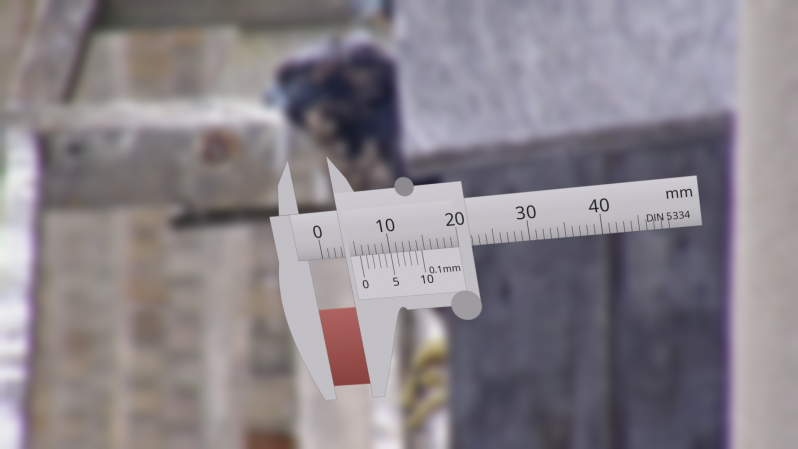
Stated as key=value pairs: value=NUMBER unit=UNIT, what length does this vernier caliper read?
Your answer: value=5.6 unit=mm
